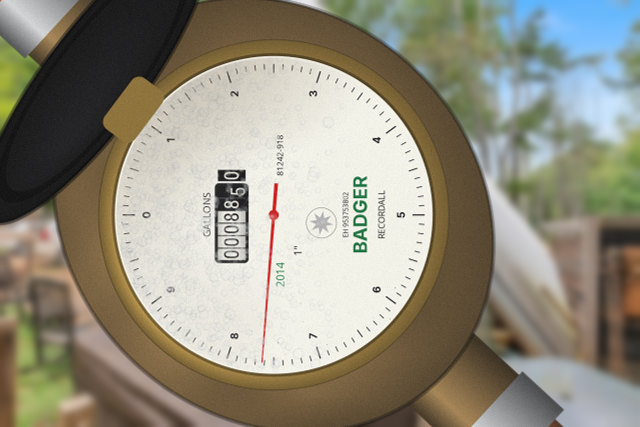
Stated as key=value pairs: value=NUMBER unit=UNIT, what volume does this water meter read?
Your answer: value=8847.6 unit=gal
